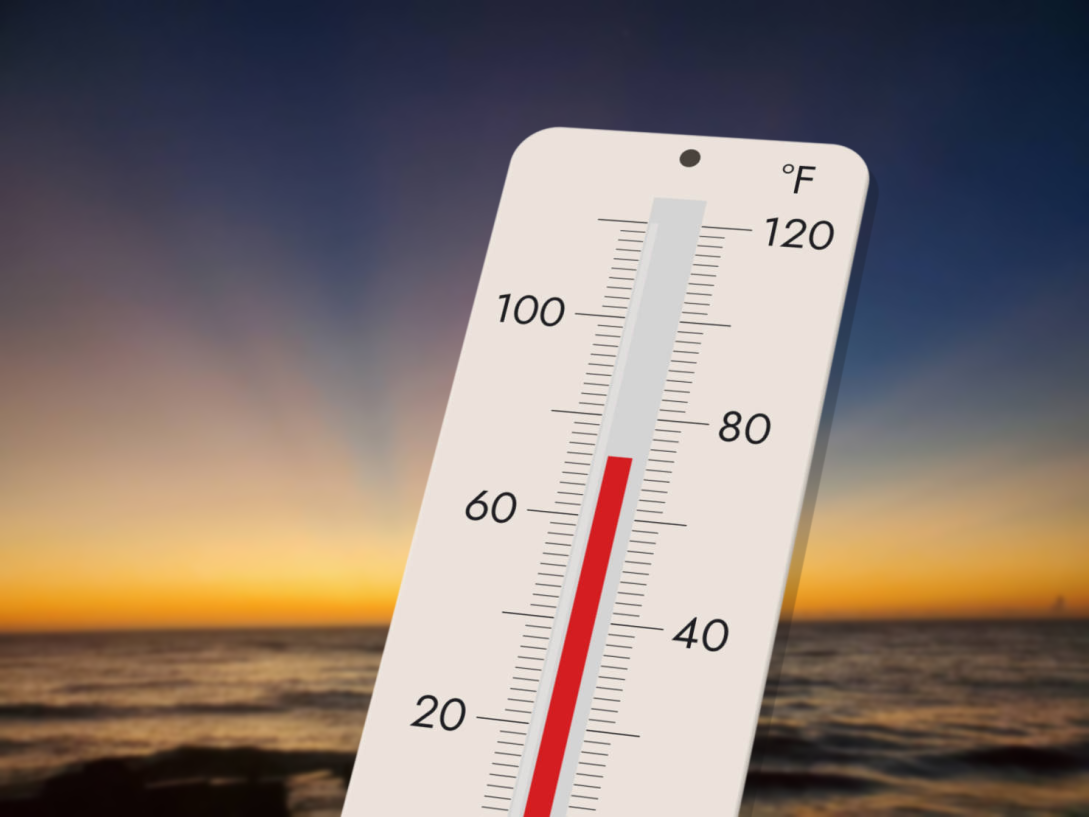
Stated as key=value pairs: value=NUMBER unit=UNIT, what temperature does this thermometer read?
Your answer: value=72 unit=°F
